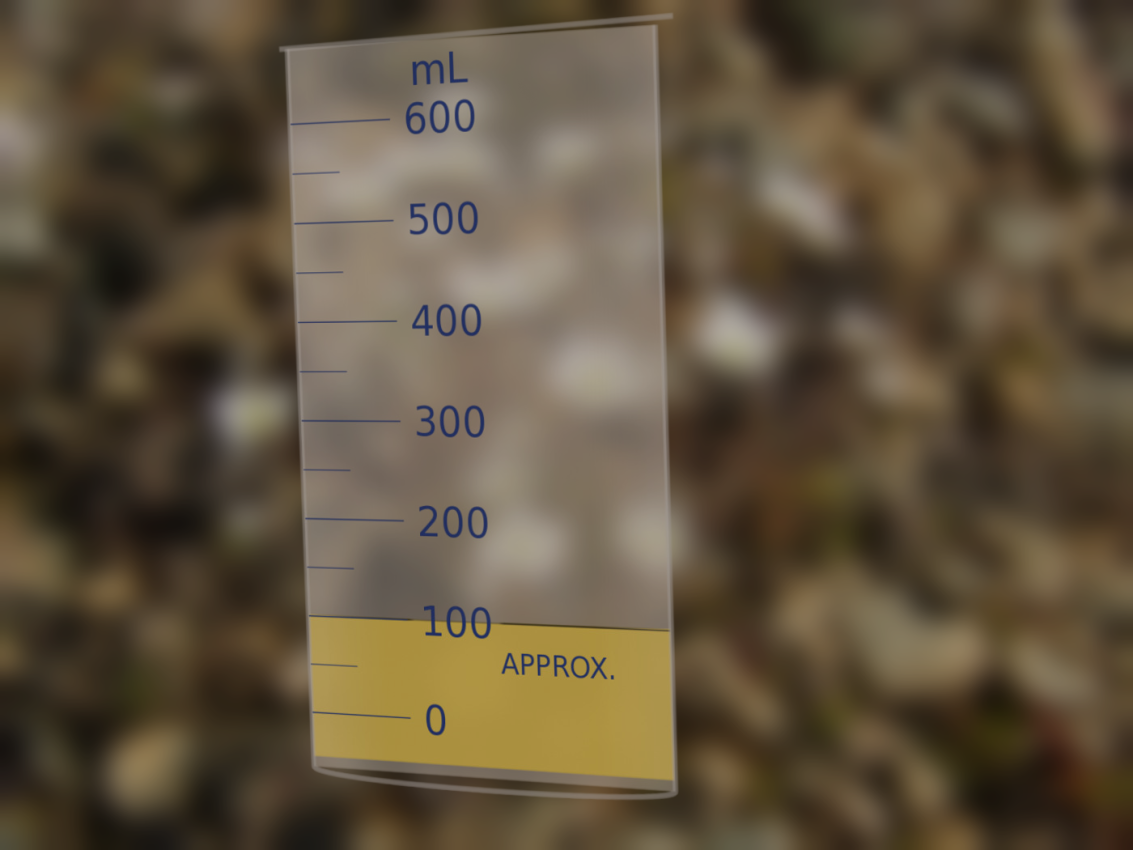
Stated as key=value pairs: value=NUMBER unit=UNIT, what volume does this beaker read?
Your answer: value=100 unit=mL
